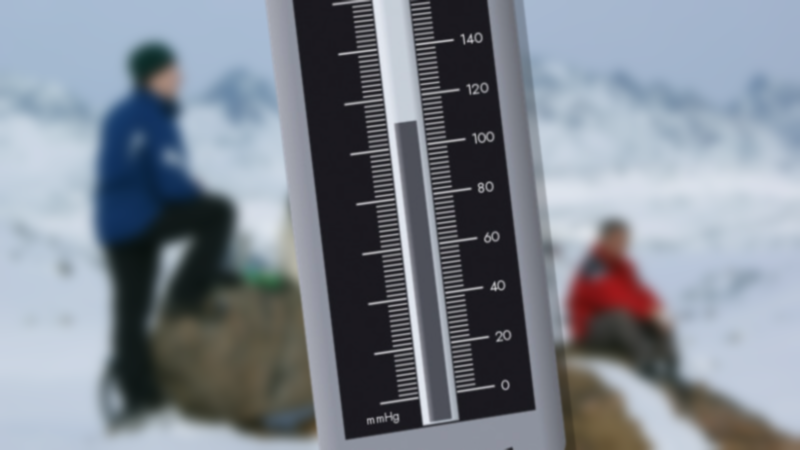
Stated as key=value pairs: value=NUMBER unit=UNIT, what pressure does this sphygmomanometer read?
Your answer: value=110 unit=mmHg
